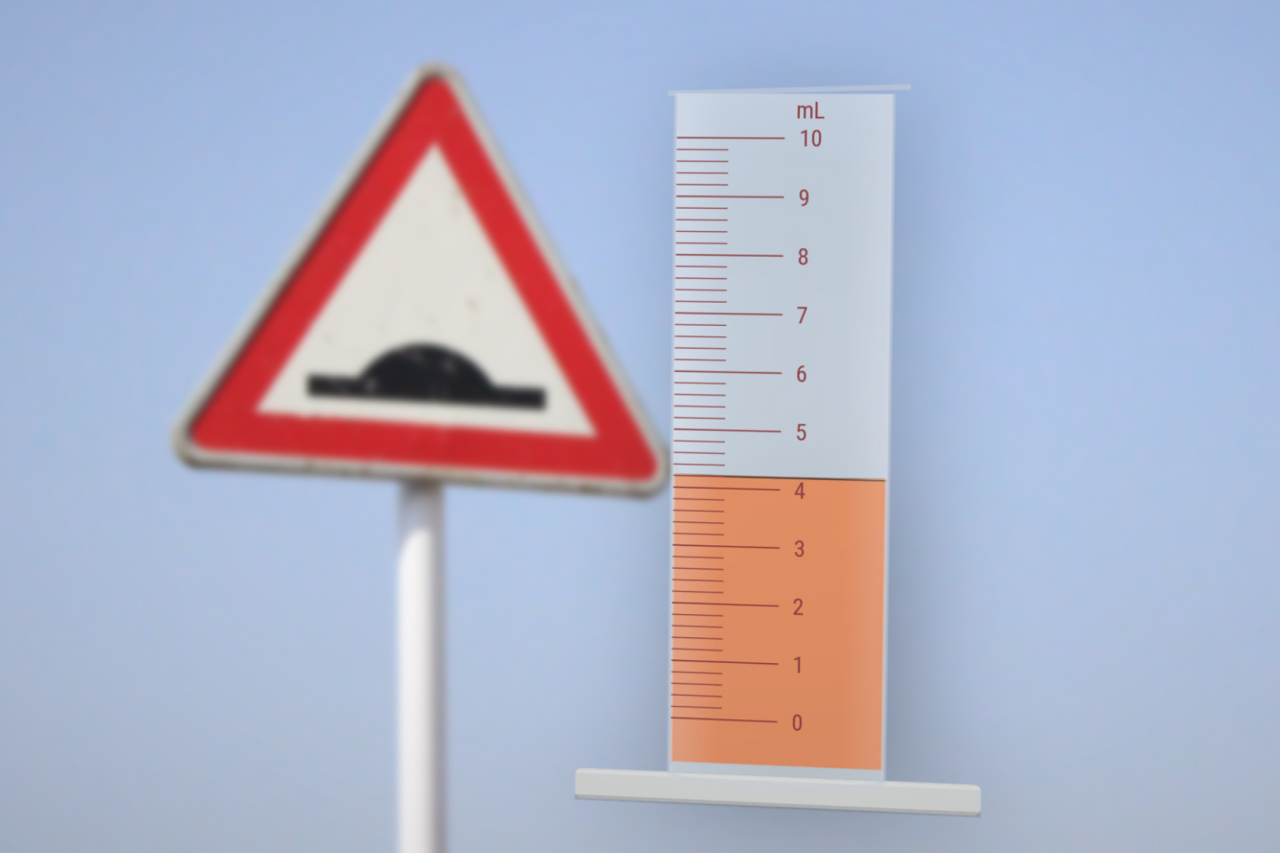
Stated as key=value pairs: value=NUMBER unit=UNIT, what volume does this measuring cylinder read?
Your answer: value=4.2 unit=mL
